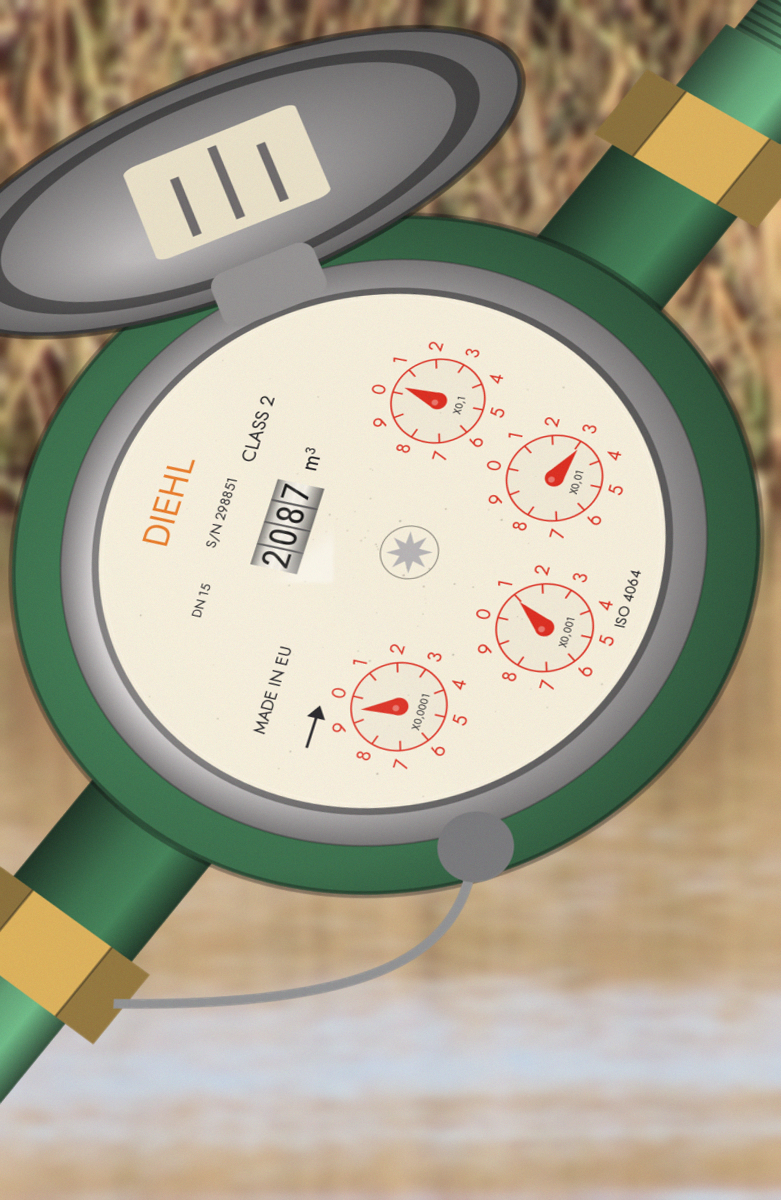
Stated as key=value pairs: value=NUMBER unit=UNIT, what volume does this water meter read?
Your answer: value=2087.0309 unit=m³
